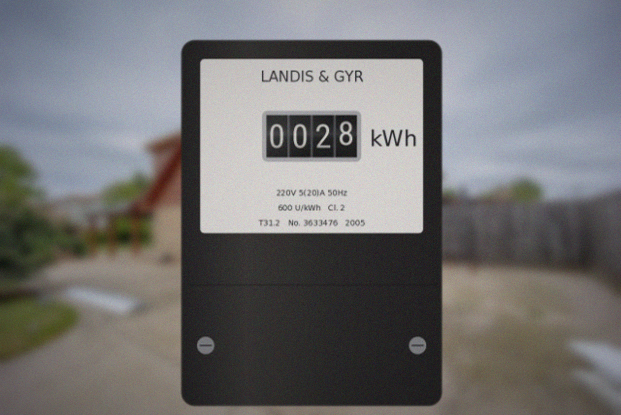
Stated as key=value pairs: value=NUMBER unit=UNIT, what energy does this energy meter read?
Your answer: value=28 unit=kWh
